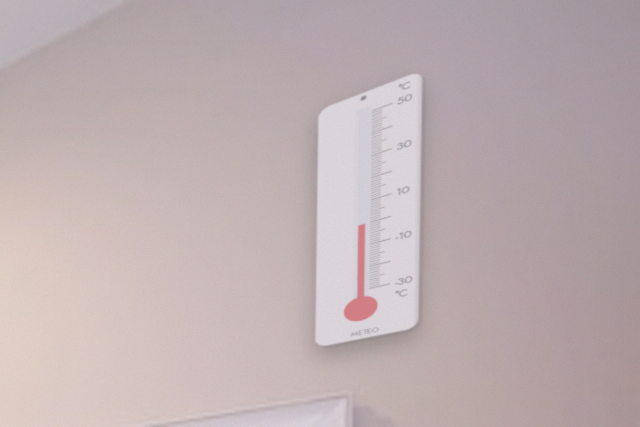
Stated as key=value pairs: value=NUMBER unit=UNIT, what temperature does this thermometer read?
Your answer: value=0 unit=°C
